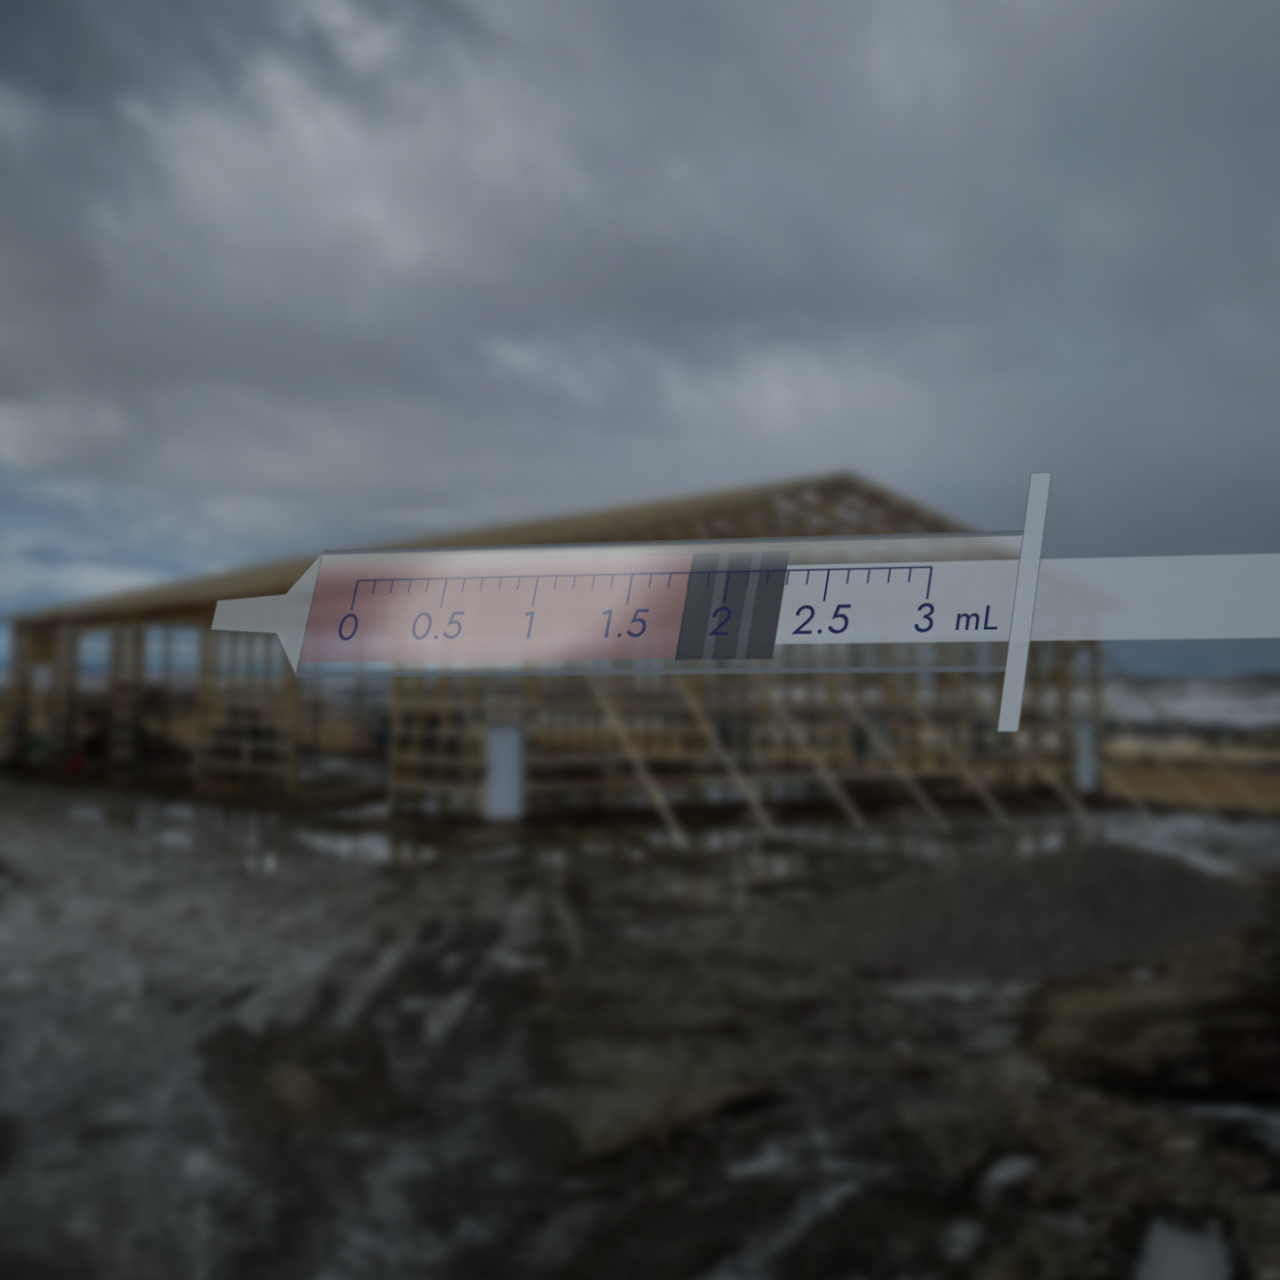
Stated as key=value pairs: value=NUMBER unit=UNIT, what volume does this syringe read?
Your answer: value=1.8 unit=mL
